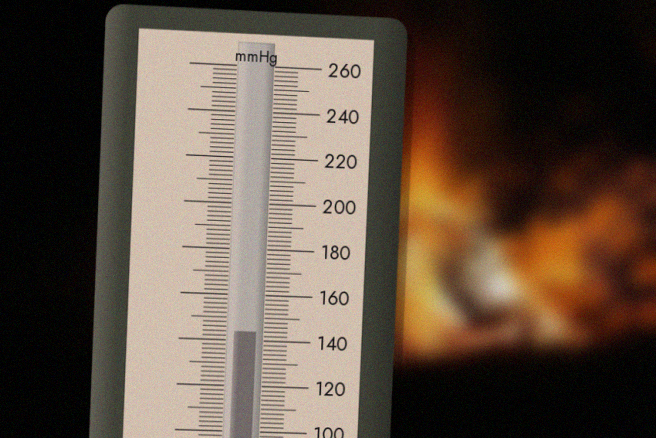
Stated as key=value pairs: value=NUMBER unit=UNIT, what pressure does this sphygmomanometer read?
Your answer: value=144 unit=mmHg
